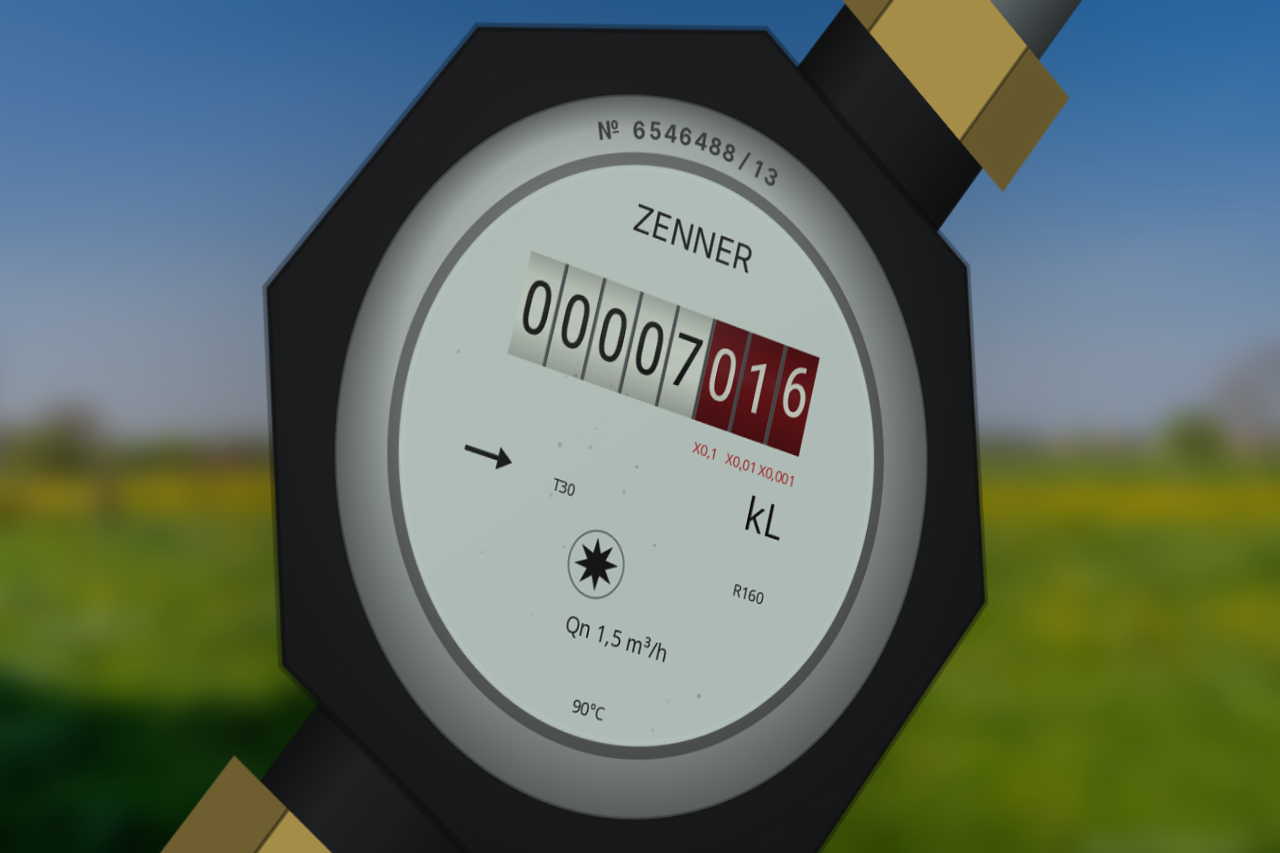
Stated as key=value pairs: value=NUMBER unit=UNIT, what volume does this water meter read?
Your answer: value=7.016 unit=kL
